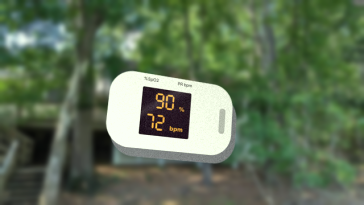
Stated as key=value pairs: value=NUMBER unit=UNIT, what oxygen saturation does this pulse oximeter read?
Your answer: value=90 unit=%
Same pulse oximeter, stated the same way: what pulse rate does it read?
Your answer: value=72 unit=bpm
